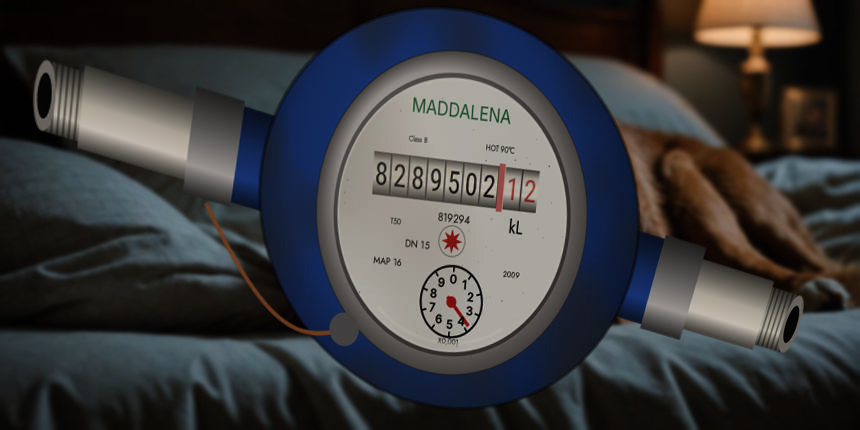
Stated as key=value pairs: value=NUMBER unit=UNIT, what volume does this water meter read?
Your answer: value=8289502.123 unit=kL
